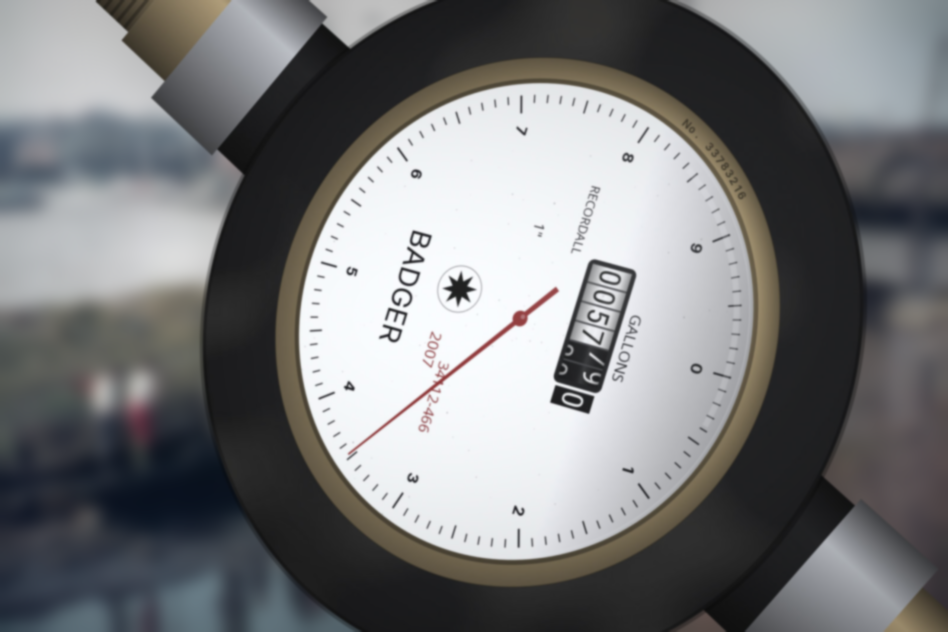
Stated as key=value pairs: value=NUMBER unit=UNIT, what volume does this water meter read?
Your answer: value=57793.5 unit=gal
